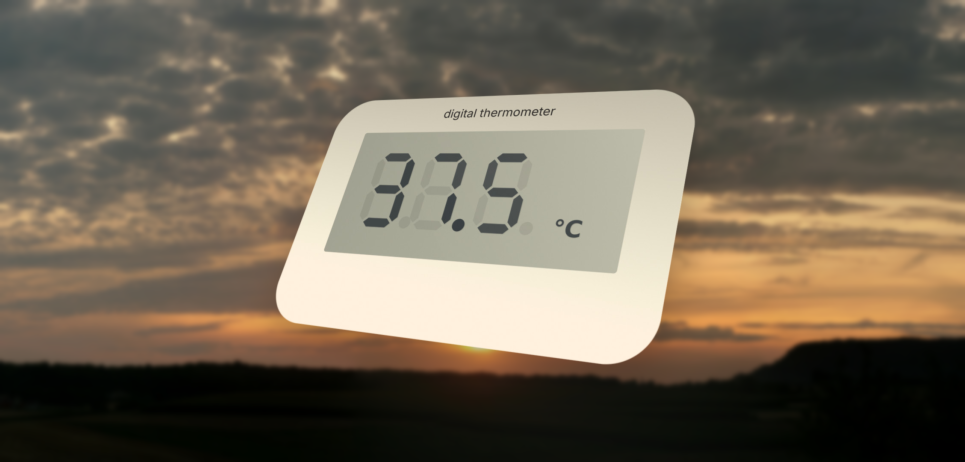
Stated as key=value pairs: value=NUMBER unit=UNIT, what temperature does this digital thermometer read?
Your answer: value=37.5 unit=°C
